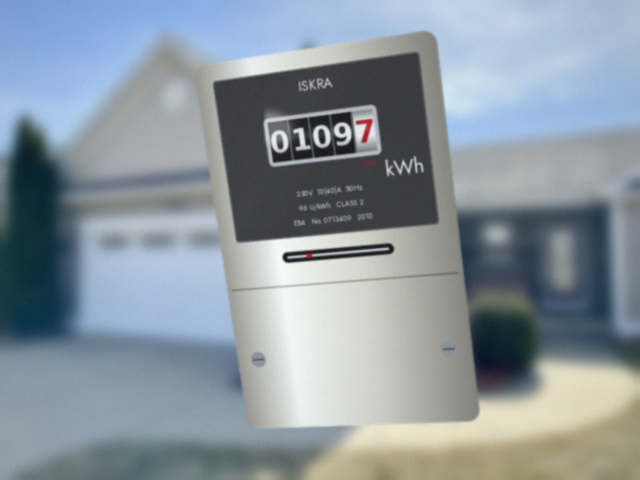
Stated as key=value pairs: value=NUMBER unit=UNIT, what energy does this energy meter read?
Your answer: value=109.7 unit=kWh
